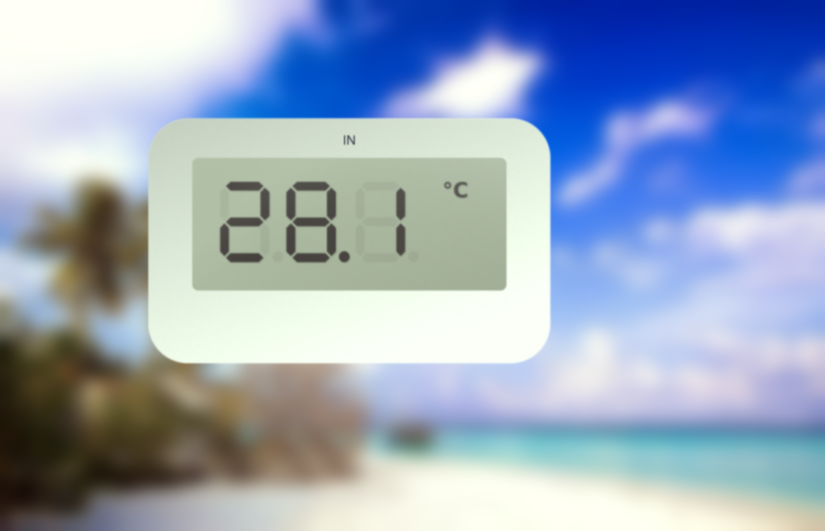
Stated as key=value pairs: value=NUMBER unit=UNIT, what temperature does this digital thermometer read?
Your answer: value=28.1 unit=°C
